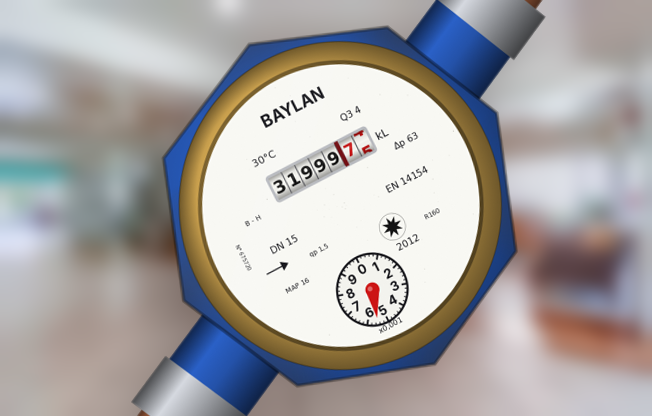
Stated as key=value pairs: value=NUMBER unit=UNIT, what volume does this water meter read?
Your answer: value=31999.745 unit=kL
